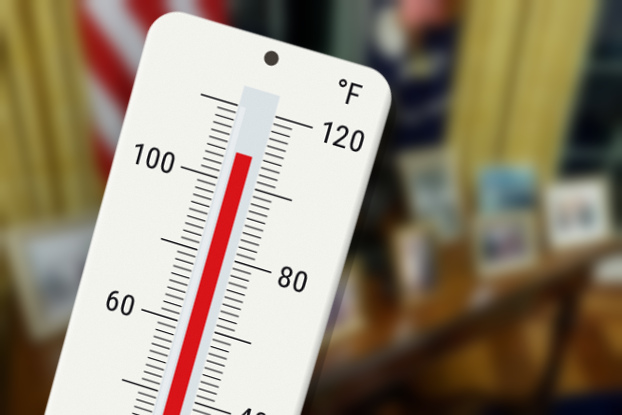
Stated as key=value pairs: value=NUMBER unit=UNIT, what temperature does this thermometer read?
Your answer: value=108 unit=°F
